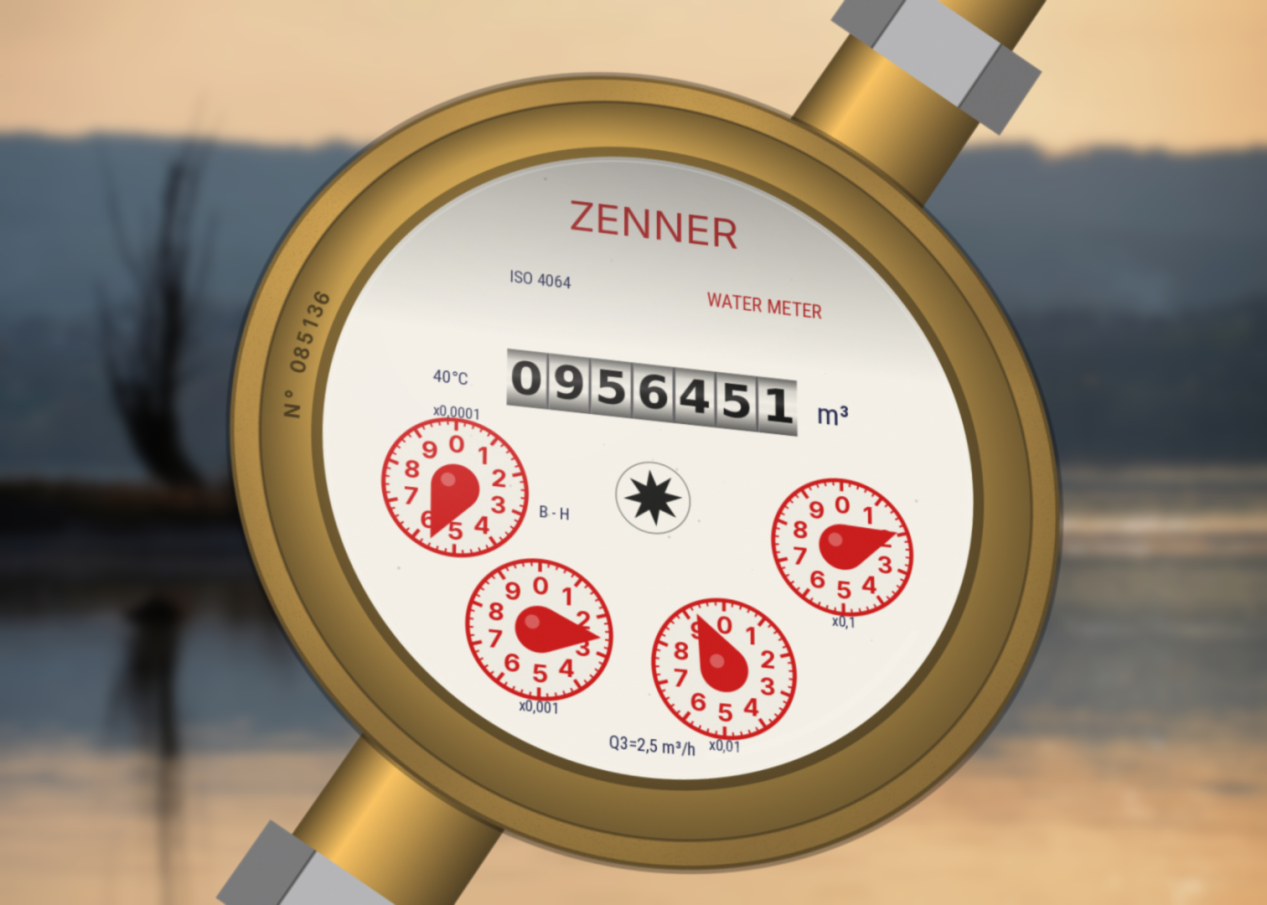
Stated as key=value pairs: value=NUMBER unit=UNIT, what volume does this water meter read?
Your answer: value=956451.1925 unit=m³
